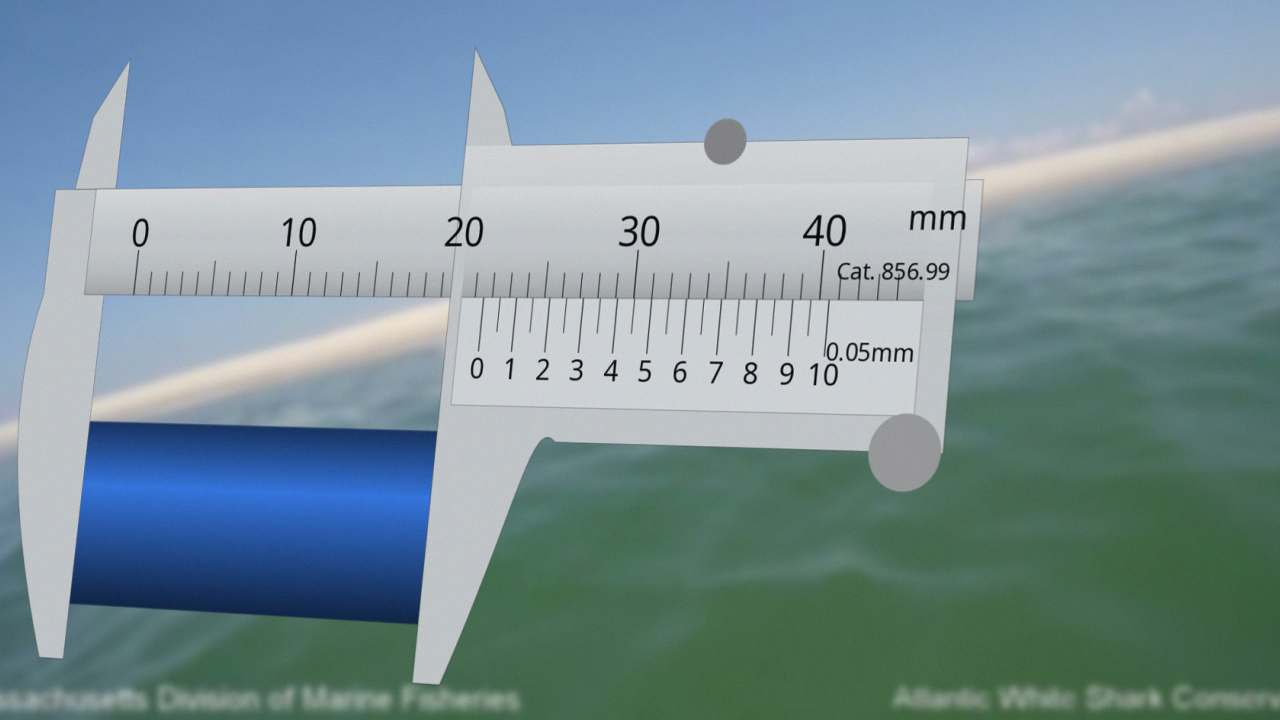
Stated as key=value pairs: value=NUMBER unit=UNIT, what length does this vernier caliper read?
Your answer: value=21.5 unit=mm
